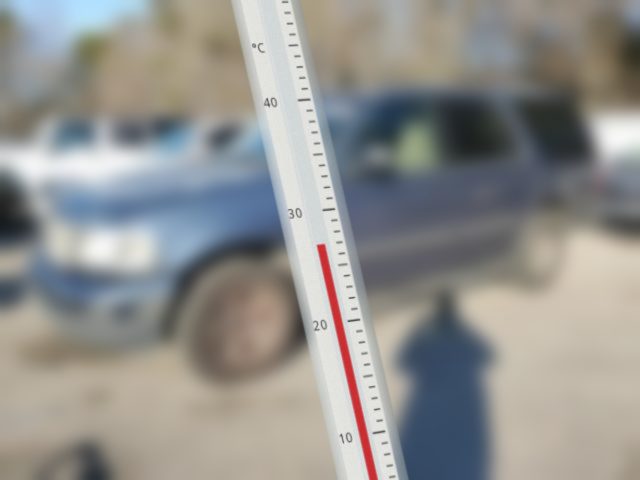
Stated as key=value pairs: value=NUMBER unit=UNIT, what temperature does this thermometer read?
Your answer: value=27 unit=°C
